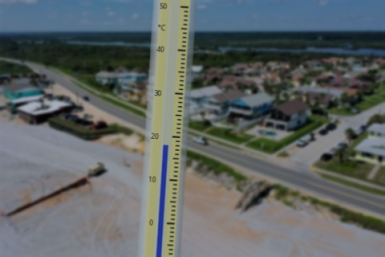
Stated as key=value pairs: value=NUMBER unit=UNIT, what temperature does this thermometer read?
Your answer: value=18 unit=°C
